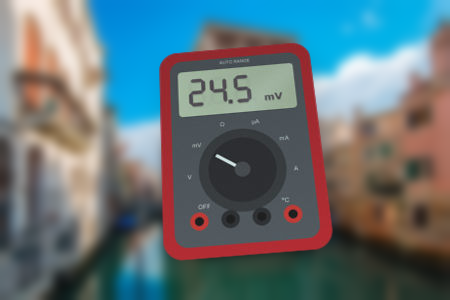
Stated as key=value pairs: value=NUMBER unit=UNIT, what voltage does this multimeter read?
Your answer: value=24.5 unit=mV
